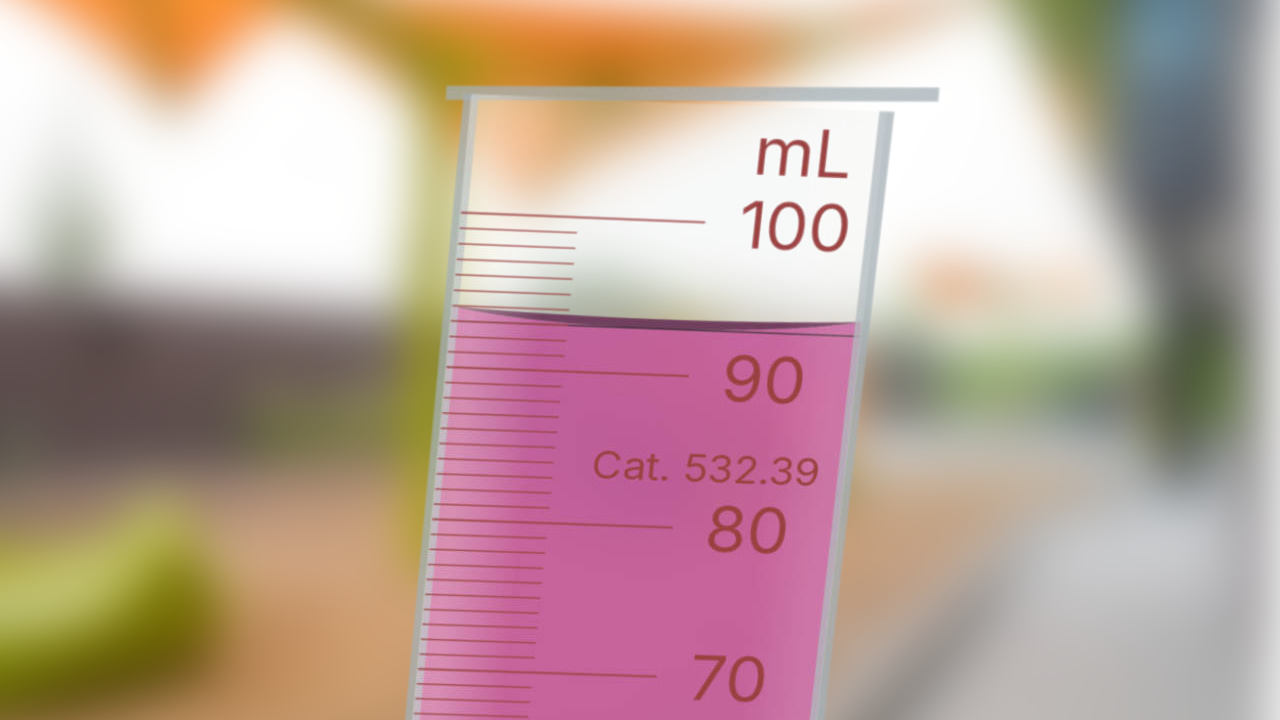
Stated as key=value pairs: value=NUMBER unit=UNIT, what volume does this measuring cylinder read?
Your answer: value=93 unit=mL
